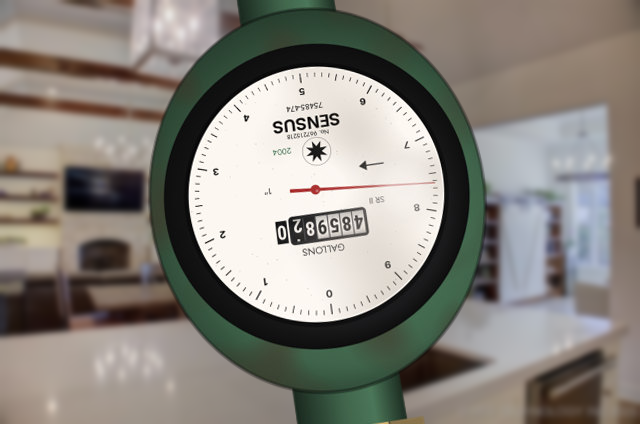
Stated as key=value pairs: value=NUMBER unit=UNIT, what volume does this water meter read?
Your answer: value=4859817.6 unit=gal
